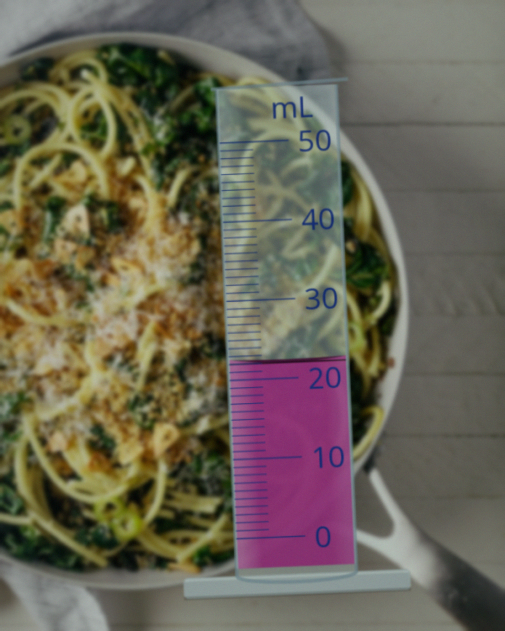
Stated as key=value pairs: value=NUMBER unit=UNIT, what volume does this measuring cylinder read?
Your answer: value=22 unit=mL
